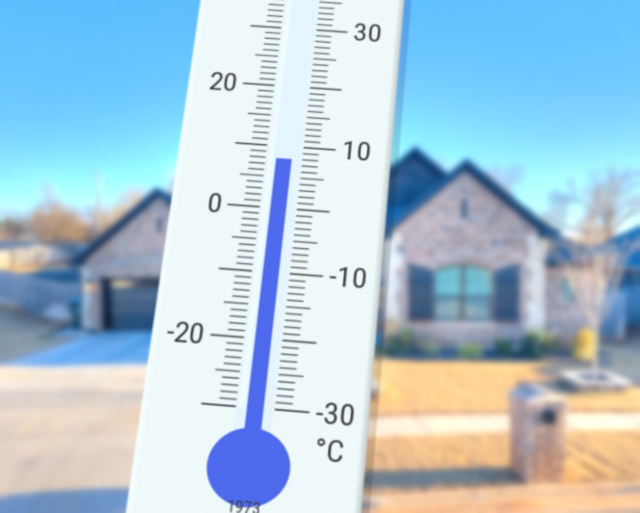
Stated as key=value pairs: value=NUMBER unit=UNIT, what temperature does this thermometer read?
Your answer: value=8 unit=°C
